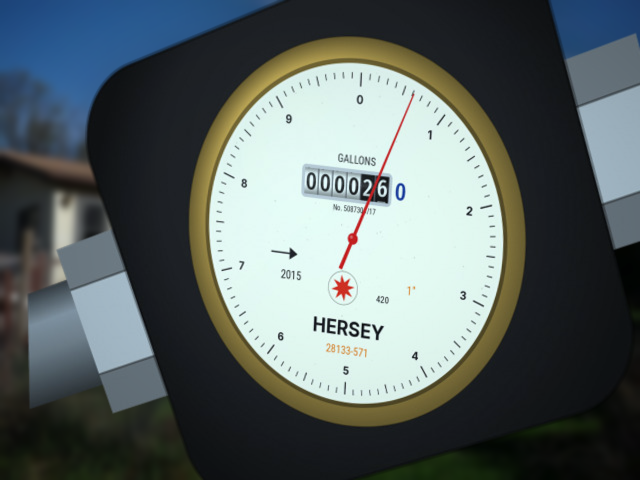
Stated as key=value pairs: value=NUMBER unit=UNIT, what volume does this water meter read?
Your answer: value=260.6 unit=gal
